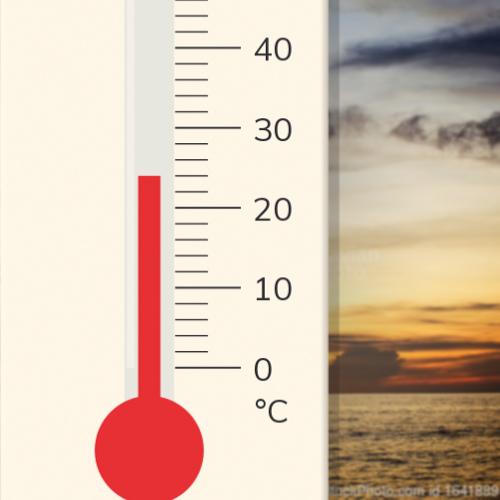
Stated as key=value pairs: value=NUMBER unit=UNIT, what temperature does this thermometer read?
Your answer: value=24 unit=°C
